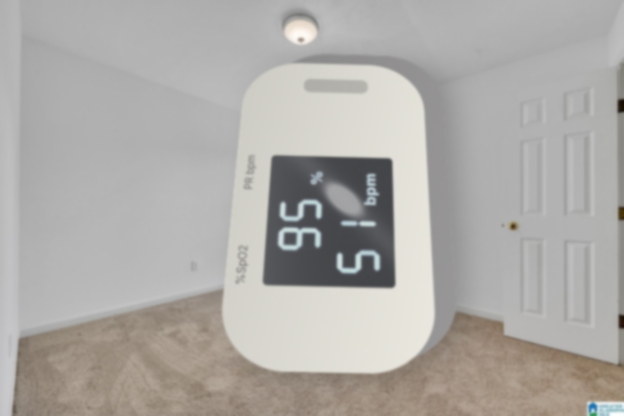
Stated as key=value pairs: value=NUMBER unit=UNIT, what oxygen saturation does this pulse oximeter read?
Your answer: value=95 unit=%
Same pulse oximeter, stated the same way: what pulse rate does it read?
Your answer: value=51 unit=bpm
